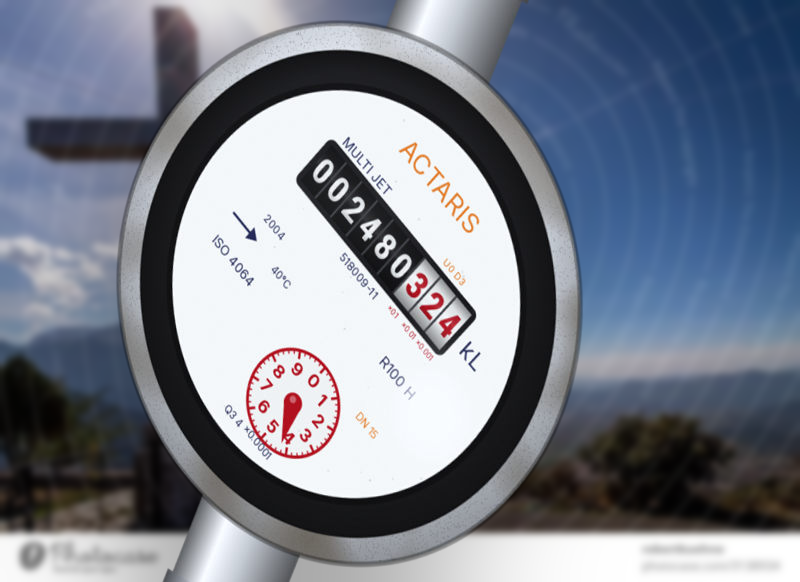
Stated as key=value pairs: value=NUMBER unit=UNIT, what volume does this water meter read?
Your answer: value=2480.3244 unit=kL
